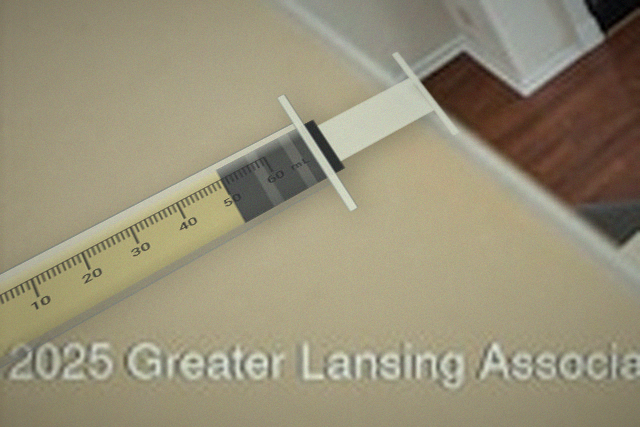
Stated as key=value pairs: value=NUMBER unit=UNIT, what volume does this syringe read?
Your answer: value=50 unit=mL
